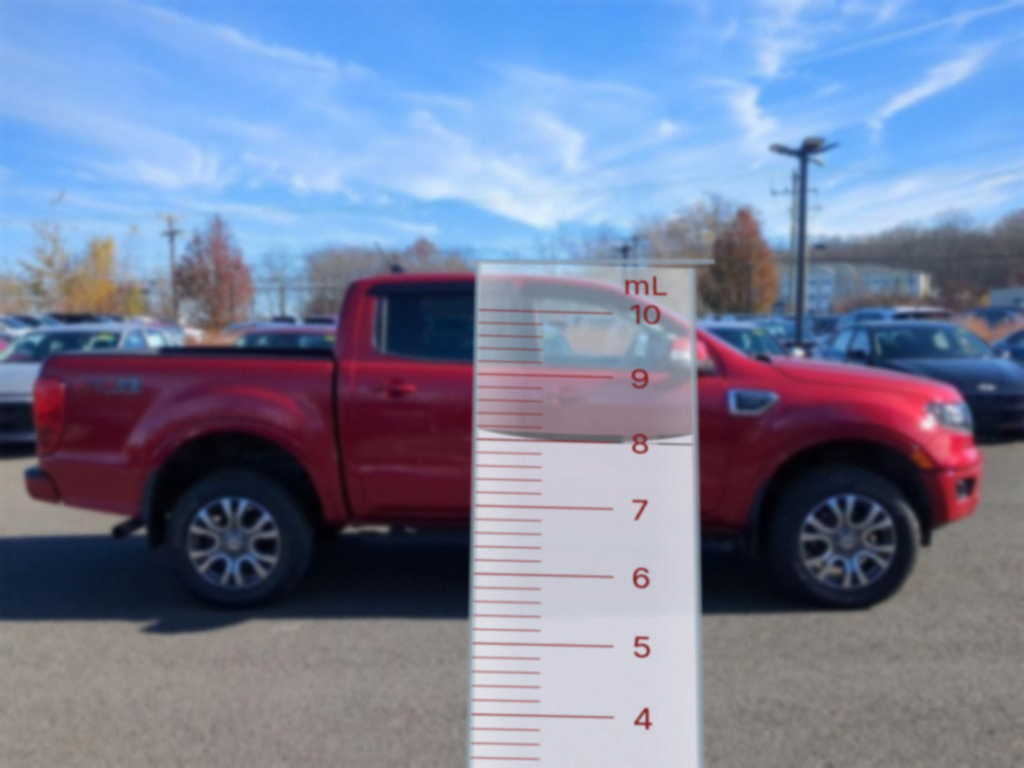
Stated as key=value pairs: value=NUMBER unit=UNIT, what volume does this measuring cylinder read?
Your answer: value=8 unit=mL
